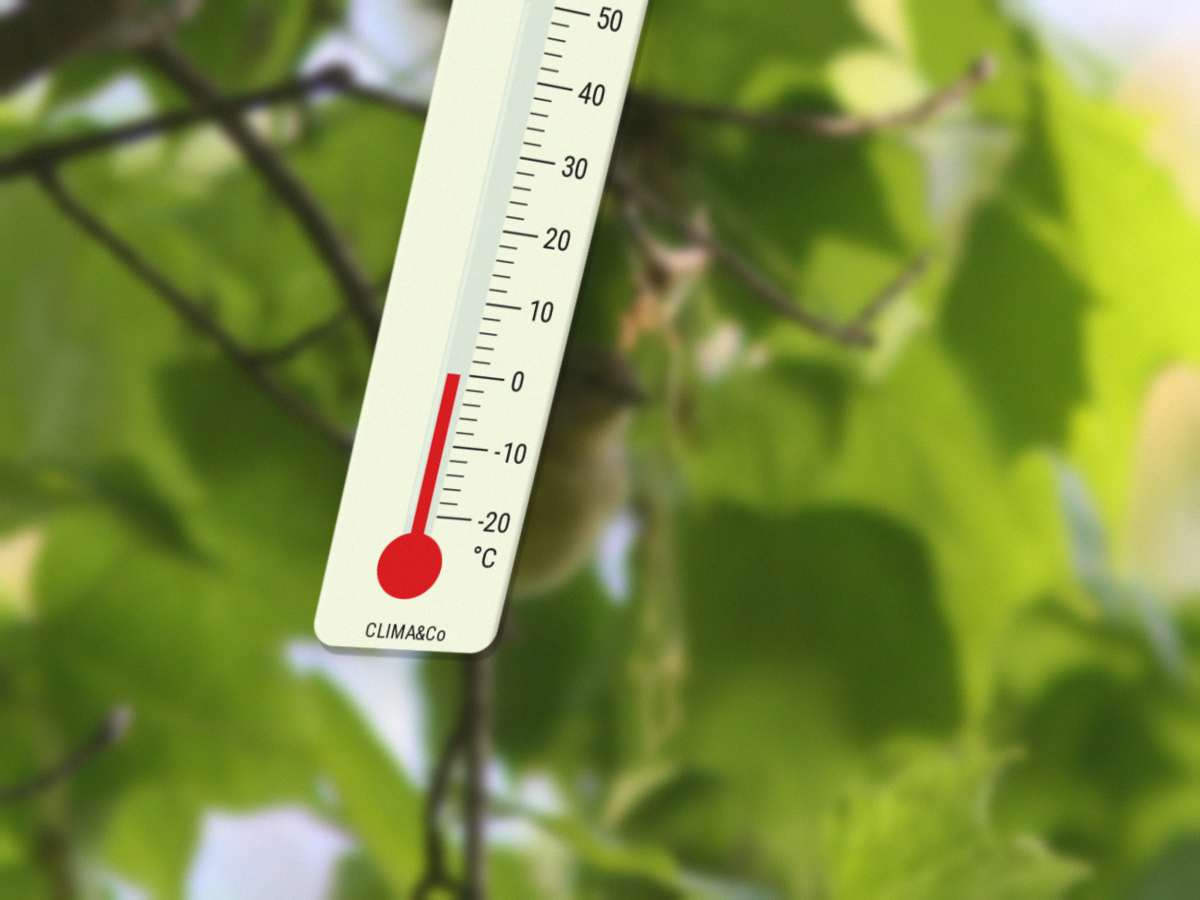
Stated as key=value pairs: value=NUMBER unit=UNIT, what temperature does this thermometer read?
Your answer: value=0 unit=°C
